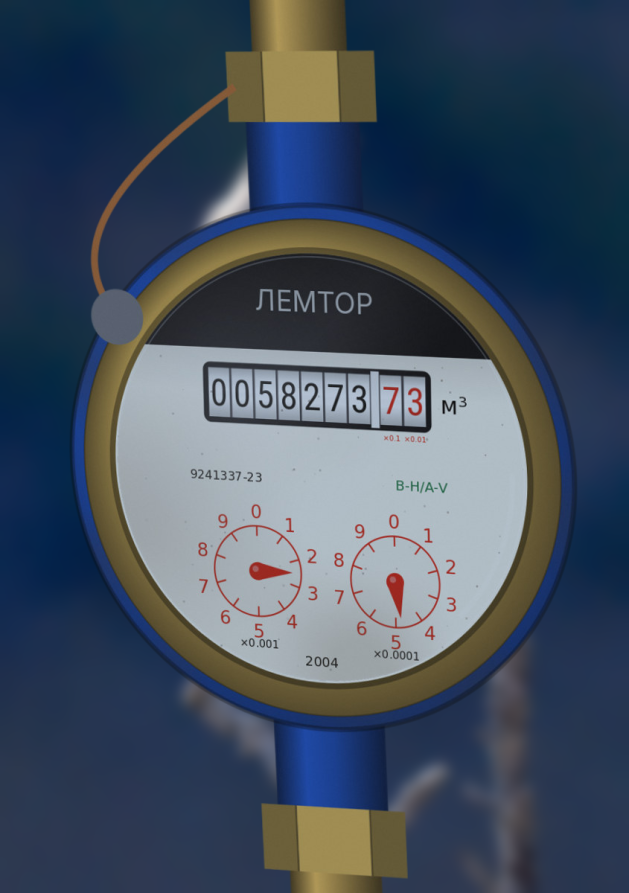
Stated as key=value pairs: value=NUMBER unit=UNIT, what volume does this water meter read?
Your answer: value=58273.7324 unit=m³
